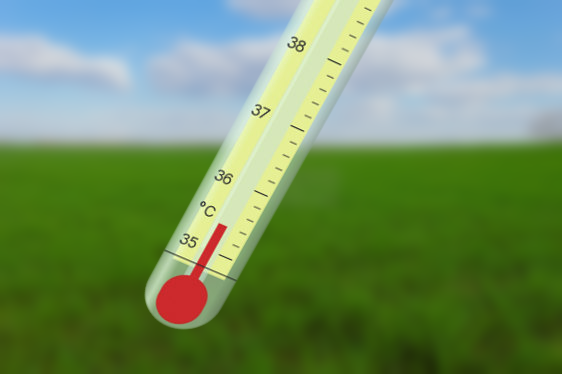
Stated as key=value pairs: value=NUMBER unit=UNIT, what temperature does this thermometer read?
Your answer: value=35.4 unit=°C
